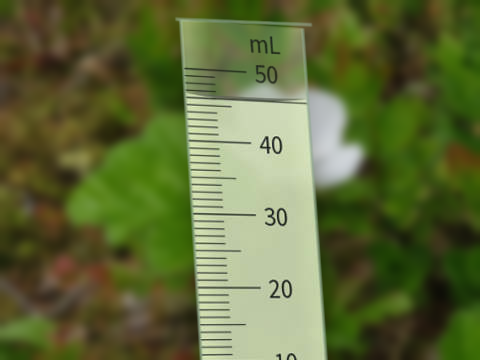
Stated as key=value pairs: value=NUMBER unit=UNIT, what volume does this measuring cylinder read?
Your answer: value=46 unit=mL
